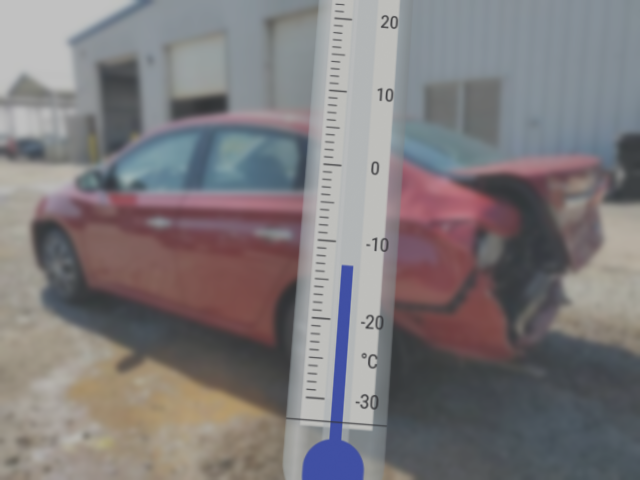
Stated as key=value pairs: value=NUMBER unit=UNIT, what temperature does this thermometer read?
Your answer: value=-13 unit=°C
